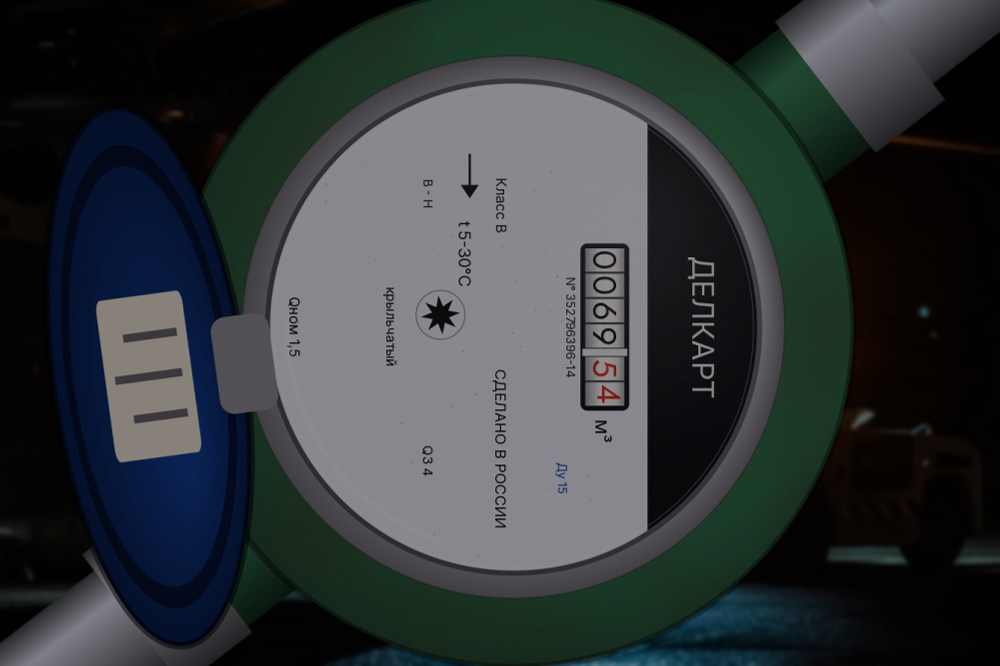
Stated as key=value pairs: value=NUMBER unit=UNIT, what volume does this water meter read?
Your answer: value=69.54 unit=m³
